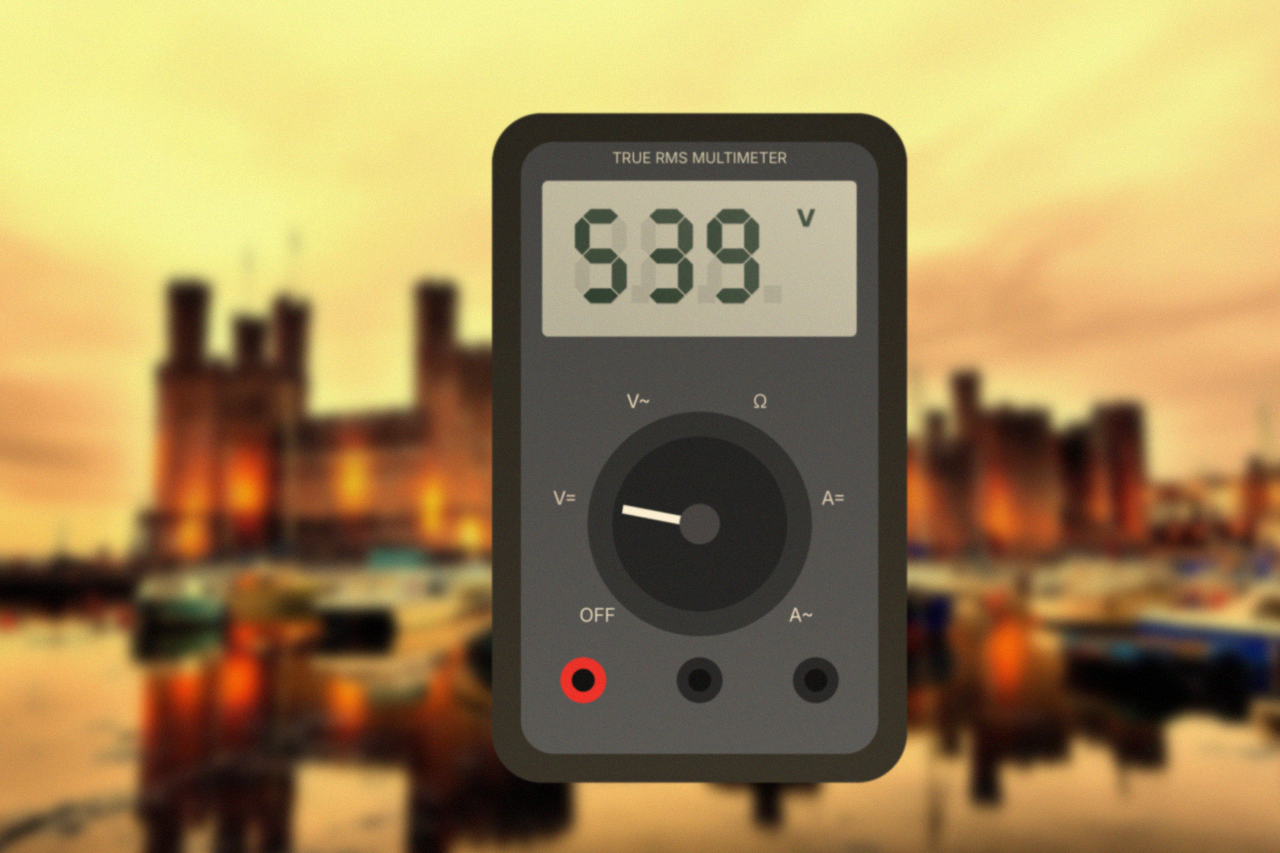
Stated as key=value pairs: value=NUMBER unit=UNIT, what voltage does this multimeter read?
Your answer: value=539 unit=V
